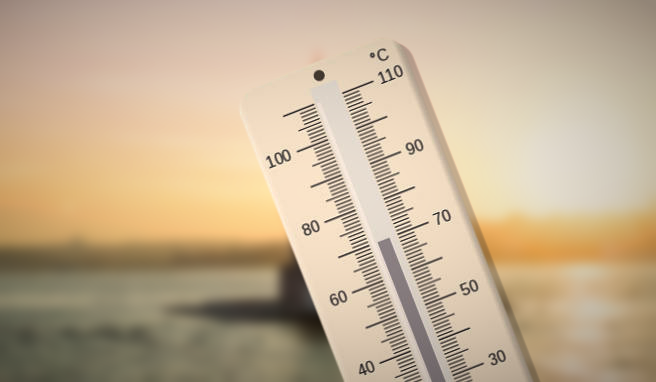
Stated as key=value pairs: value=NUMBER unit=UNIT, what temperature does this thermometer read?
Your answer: value=70 unit=°C
